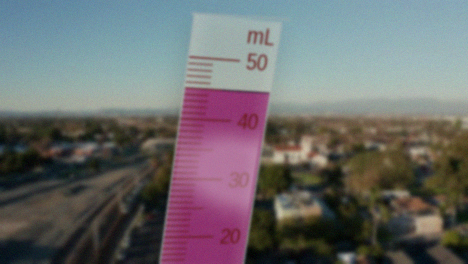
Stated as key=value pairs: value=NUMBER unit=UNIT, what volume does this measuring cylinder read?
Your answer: value=45 unit=mL
